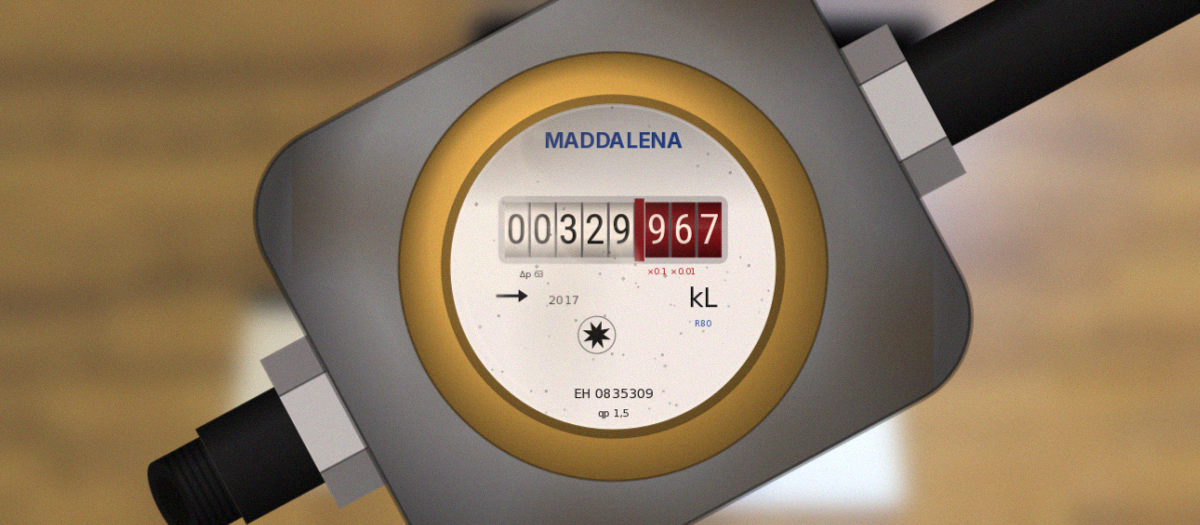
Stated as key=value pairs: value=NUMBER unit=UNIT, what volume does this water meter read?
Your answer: value=329.967 unit=kL
